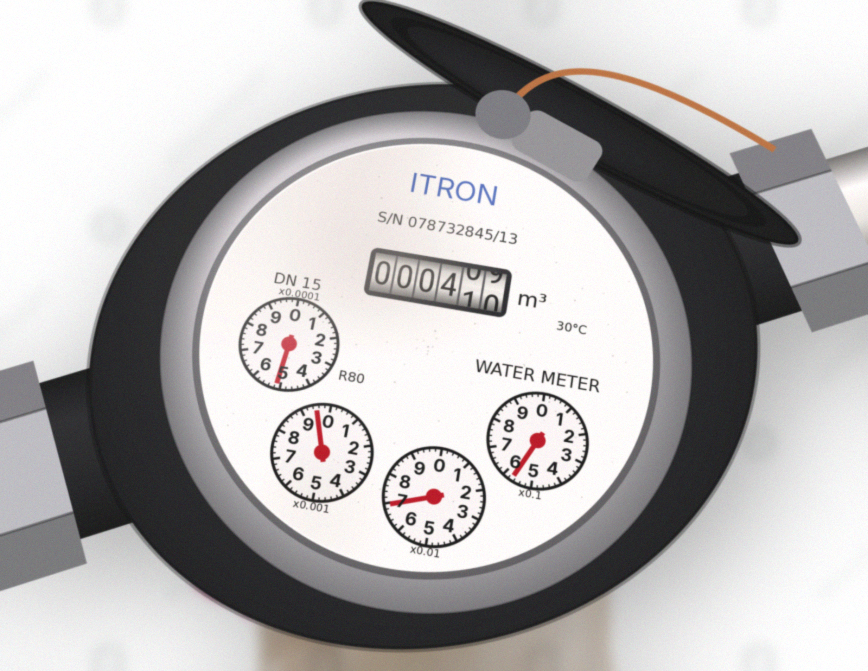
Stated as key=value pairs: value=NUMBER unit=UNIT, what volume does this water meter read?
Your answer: value=409.5695 unit=m³
